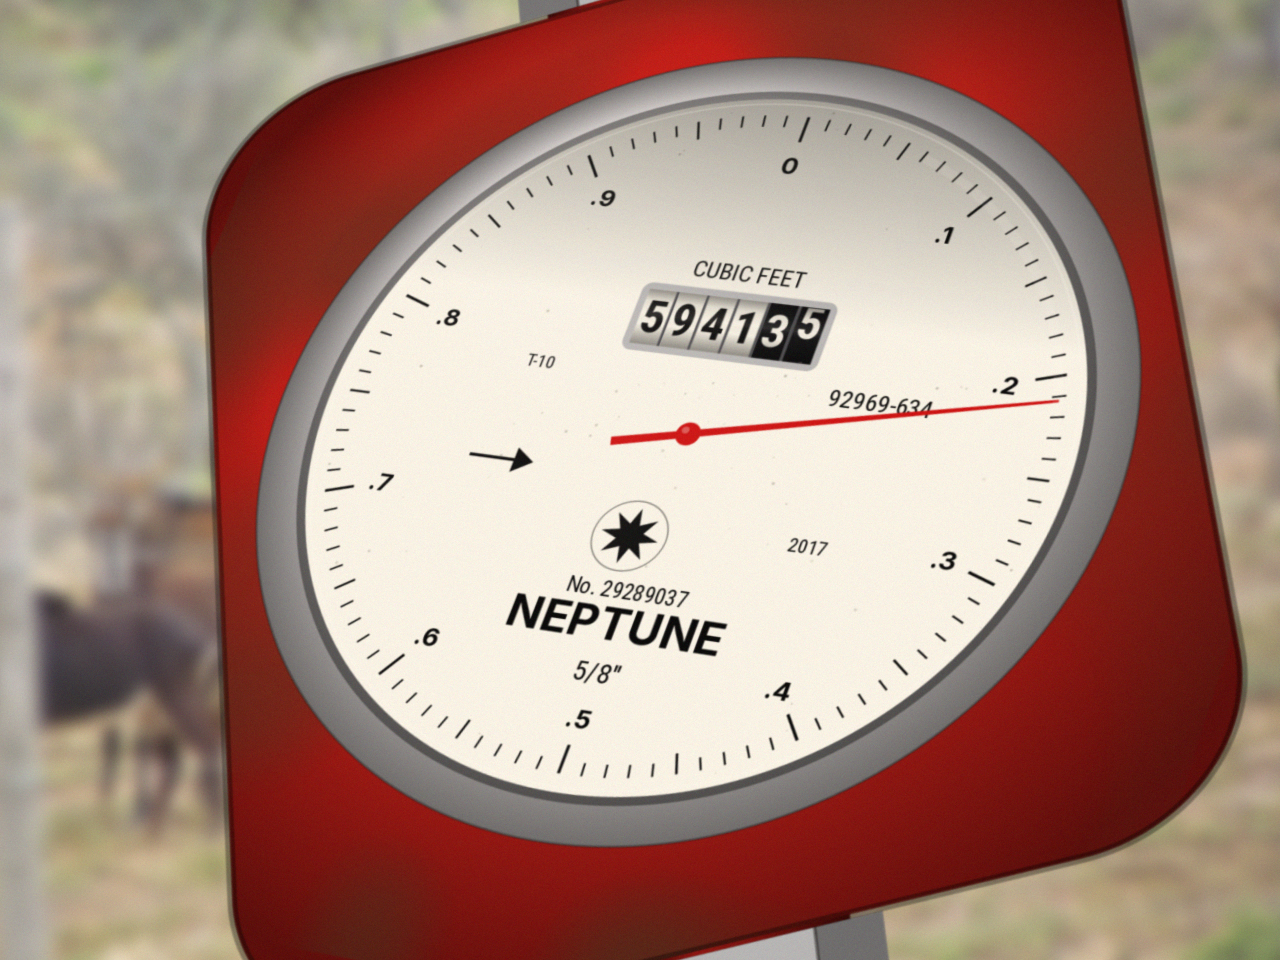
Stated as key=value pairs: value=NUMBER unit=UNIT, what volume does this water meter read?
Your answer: value=594135.21 unit=ft³
